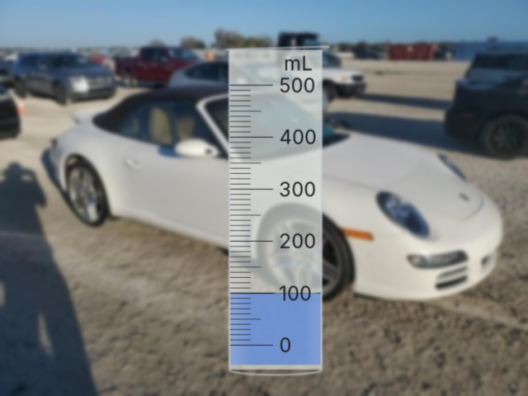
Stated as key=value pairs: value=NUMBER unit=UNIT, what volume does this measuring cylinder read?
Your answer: value=100 unit=mL
